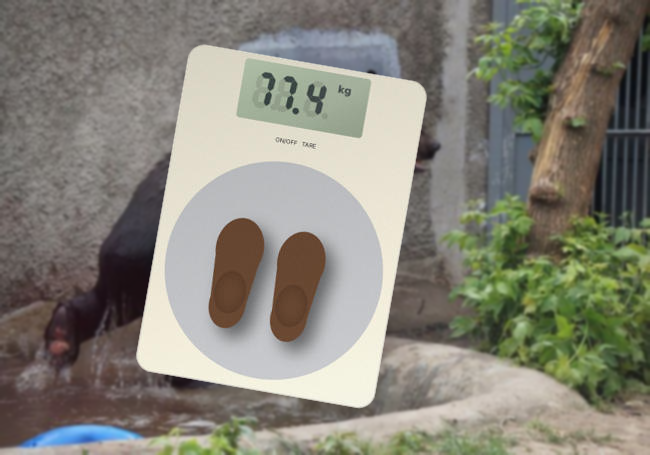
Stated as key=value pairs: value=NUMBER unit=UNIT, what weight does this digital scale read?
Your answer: value=77.4 unit=kg
